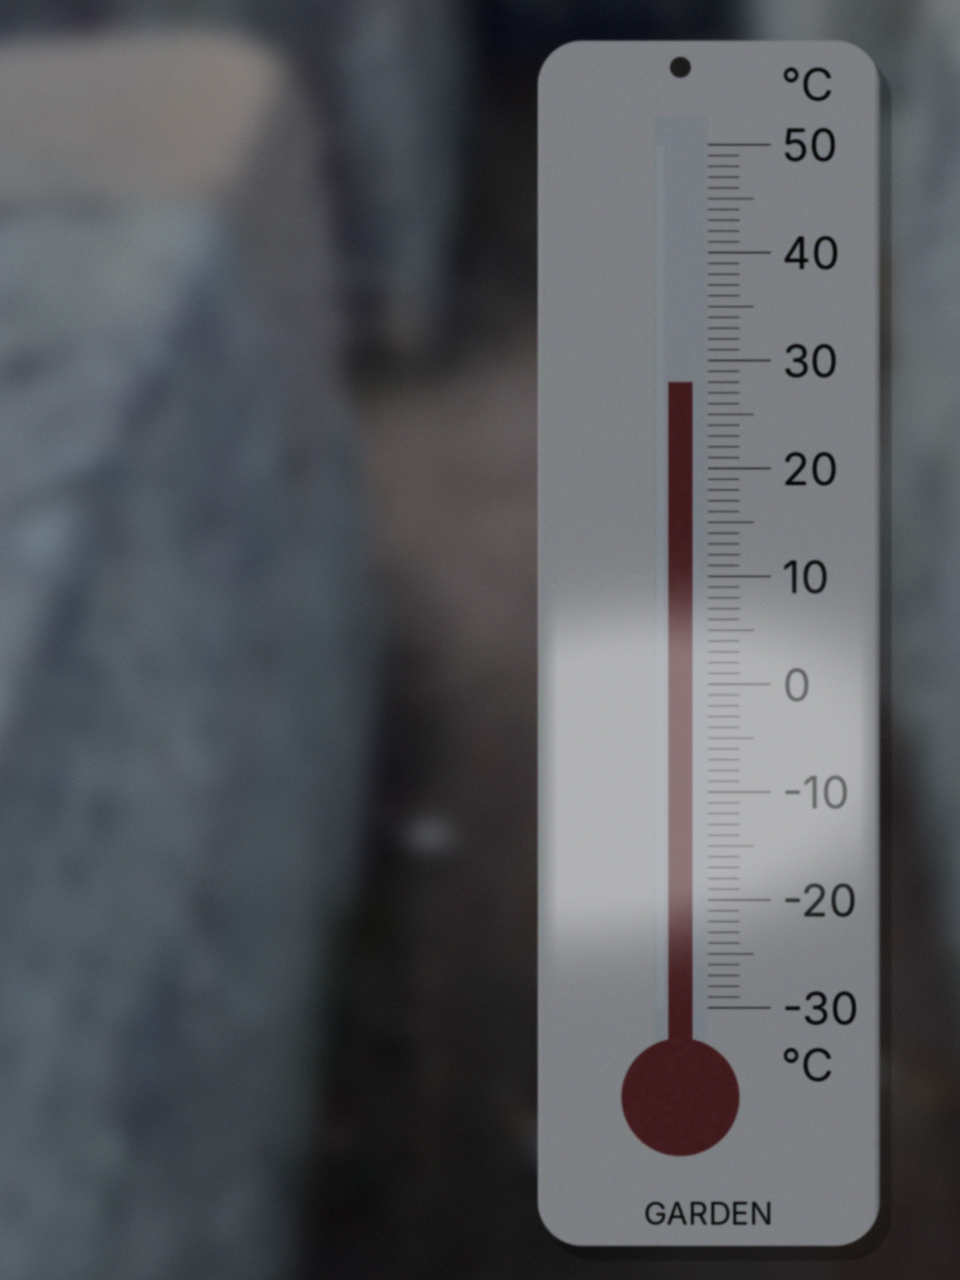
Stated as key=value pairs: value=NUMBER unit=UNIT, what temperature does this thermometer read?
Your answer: value=28 unit=°C
